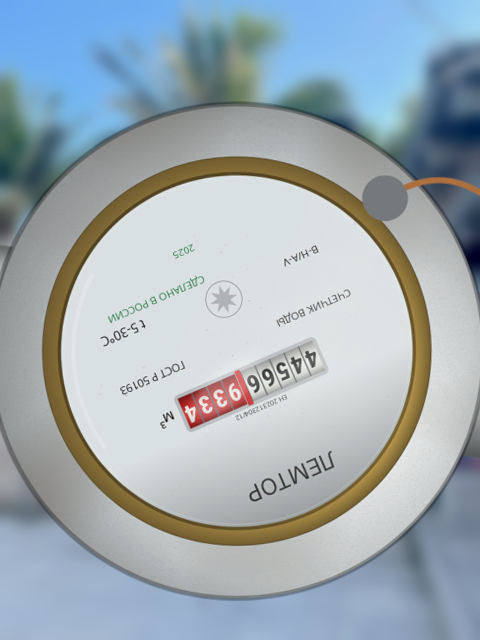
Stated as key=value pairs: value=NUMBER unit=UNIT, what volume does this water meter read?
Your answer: value=44566.9334 unit=m³
